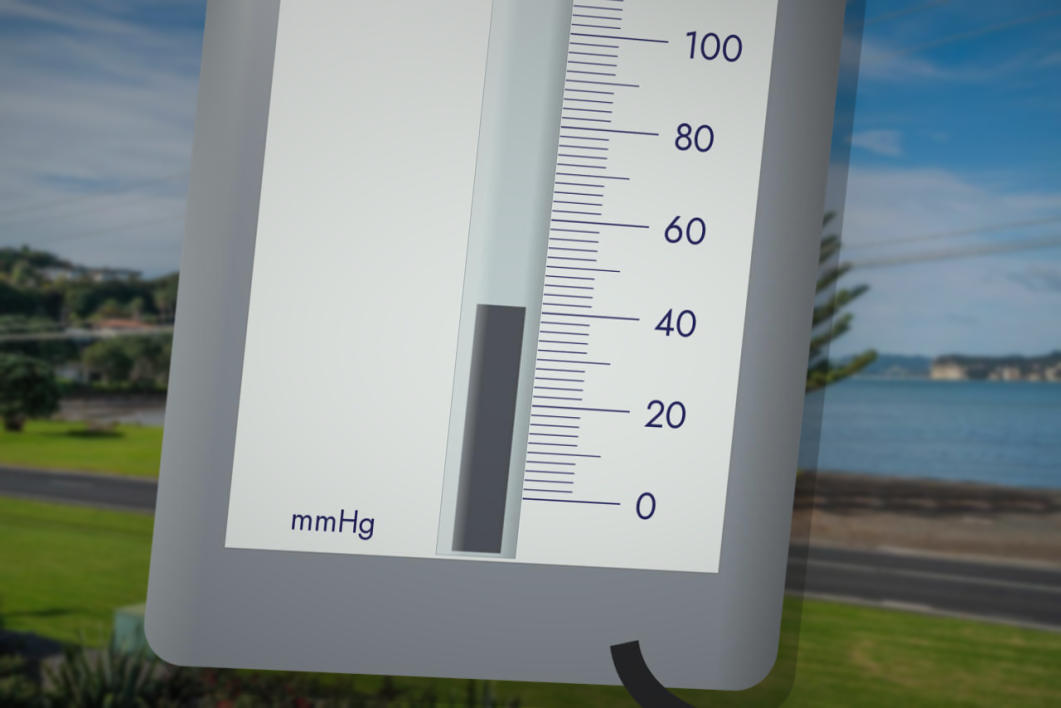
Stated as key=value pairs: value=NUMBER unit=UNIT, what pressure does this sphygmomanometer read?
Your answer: value=41 unit=mmHg
